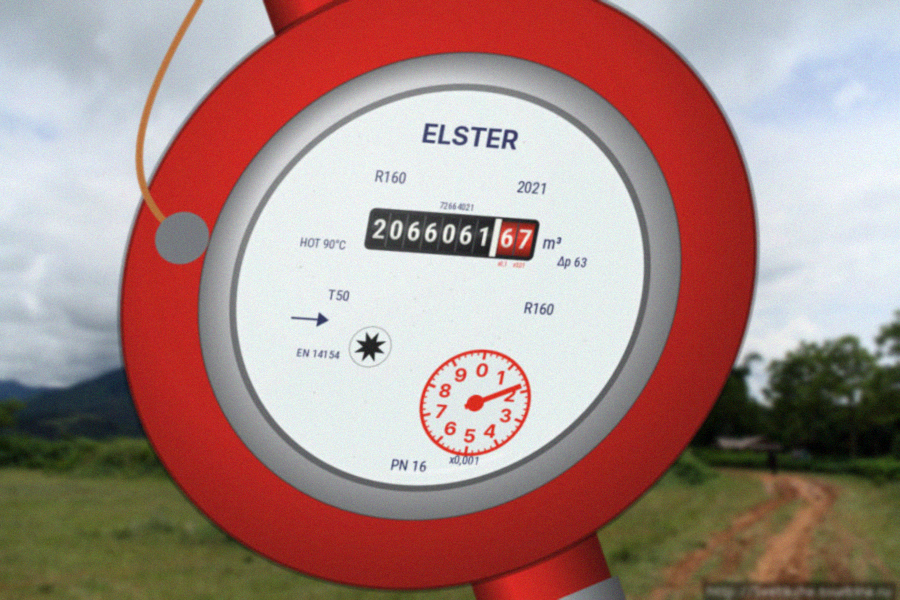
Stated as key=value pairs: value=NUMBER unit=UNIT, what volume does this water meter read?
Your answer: value=2066061.671 unit=m³
